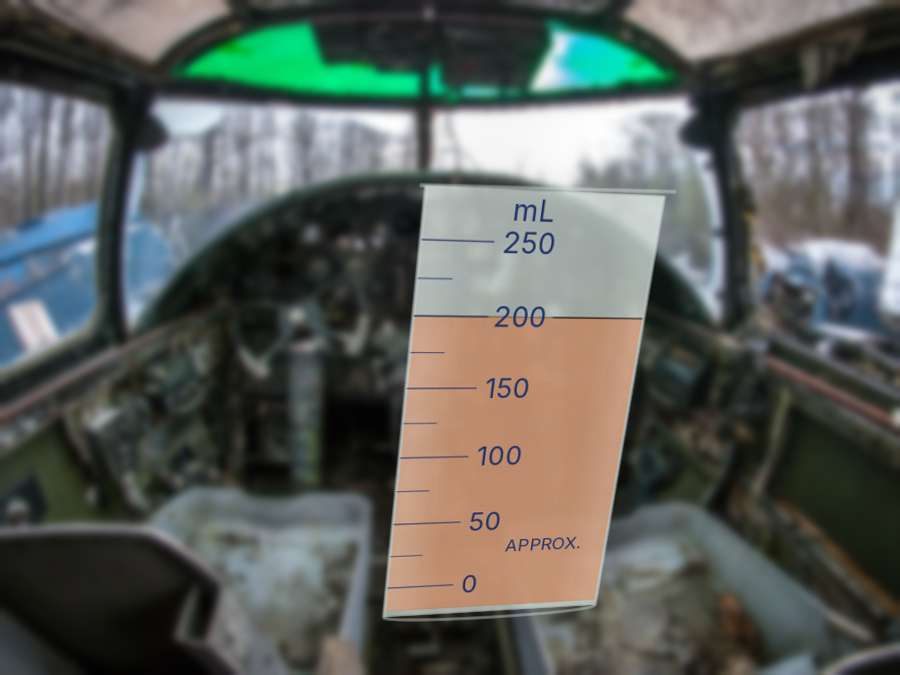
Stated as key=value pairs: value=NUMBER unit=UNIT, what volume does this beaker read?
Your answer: value=200 unit=mL
